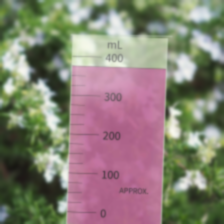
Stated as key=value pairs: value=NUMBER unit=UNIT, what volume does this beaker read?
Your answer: value=375 unit=mL
